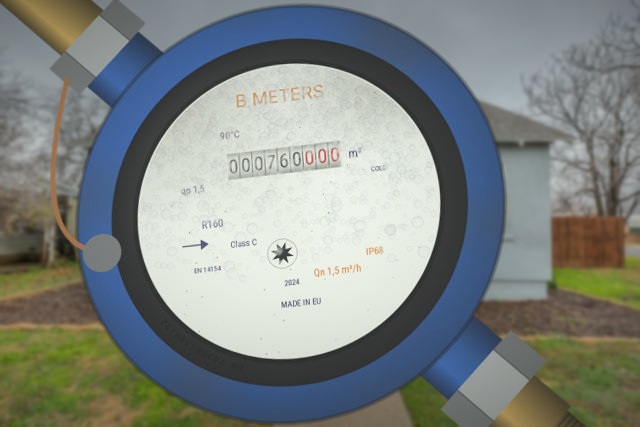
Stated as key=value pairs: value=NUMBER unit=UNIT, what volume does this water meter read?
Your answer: value=760.000 unit=m³
